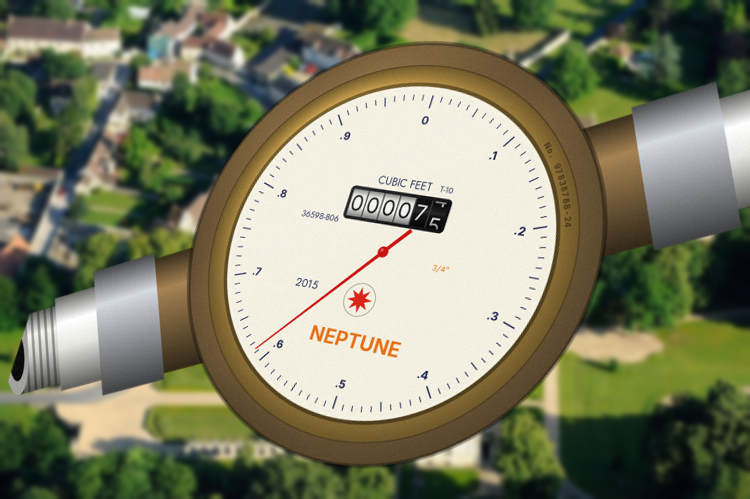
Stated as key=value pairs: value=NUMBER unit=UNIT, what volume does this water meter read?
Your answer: value=74.61 unit=ft³
